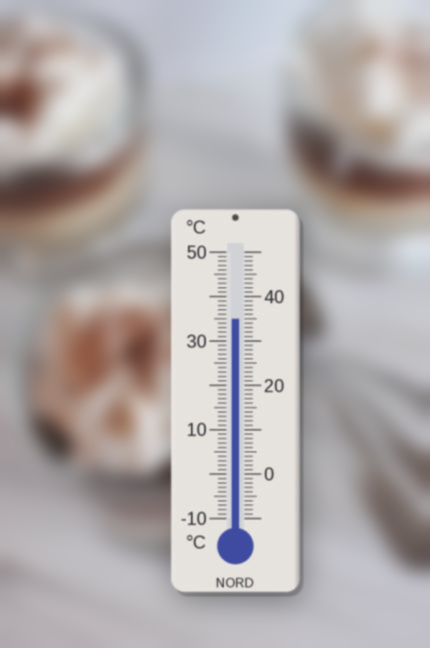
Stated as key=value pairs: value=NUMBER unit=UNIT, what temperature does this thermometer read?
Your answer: value=35 unit=°C
